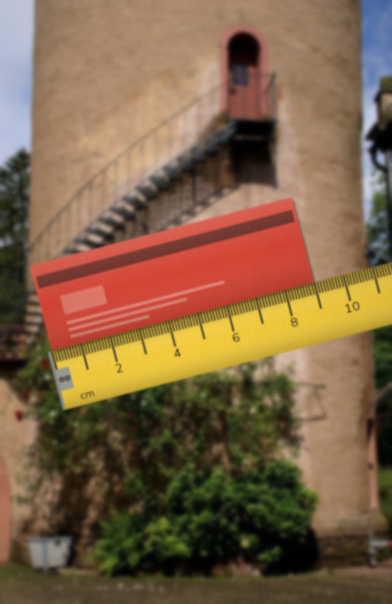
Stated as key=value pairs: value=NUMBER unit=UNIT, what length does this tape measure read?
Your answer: value=9 unit=cm
